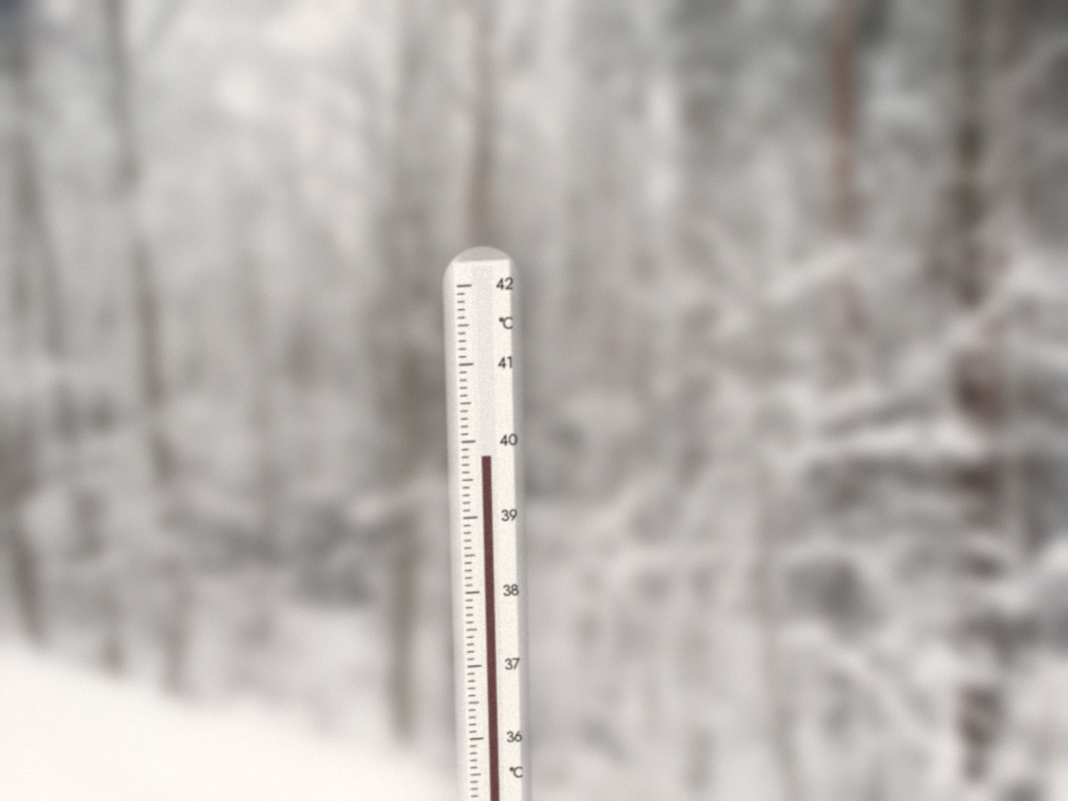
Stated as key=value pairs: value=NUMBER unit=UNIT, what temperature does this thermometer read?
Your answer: value=39.8 unit=°C
